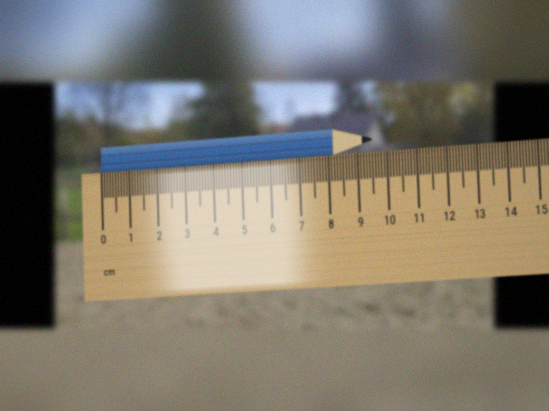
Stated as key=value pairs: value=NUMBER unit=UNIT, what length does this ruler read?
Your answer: value=9.5 unit=cm
